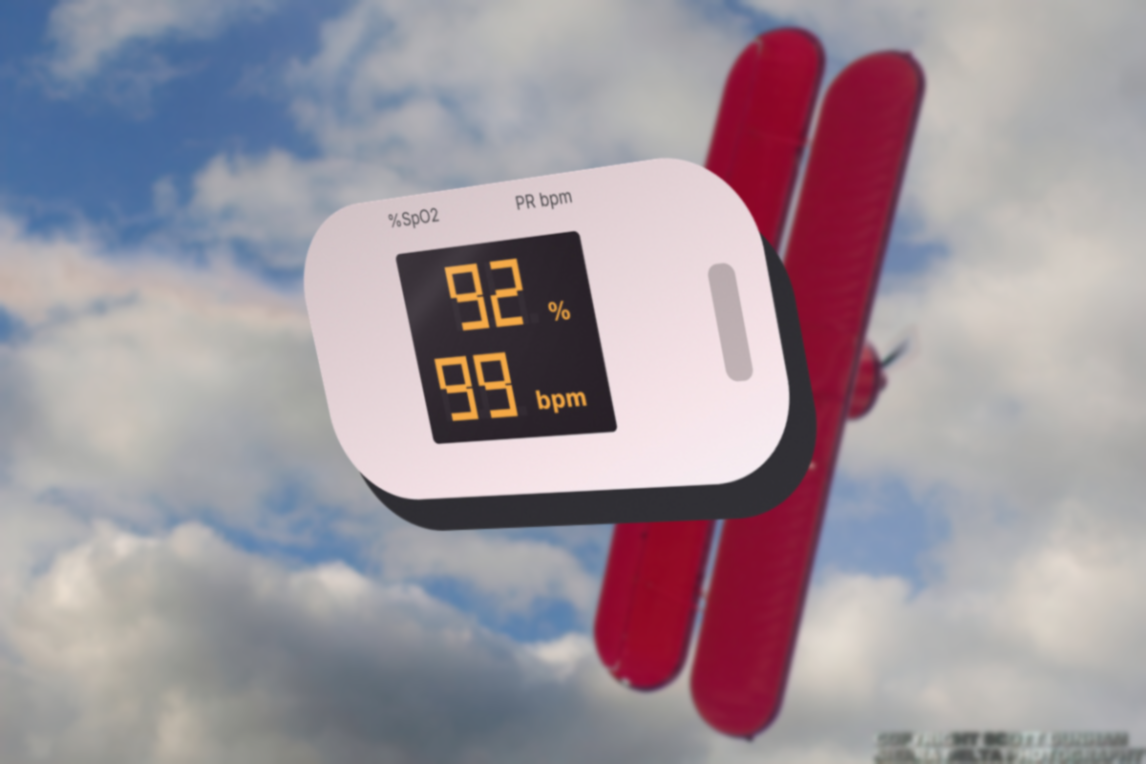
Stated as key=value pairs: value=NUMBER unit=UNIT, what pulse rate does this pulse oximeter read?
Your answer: value=99 unit=bpm
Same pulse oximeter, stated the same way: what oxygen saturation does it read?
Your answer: value=92 unit=%
